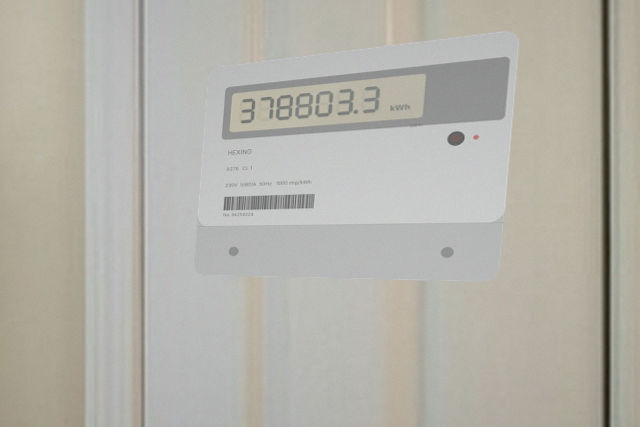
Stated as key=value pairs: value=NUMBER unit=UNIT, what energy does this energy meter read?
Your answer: value=378803.3 unit=kWh
